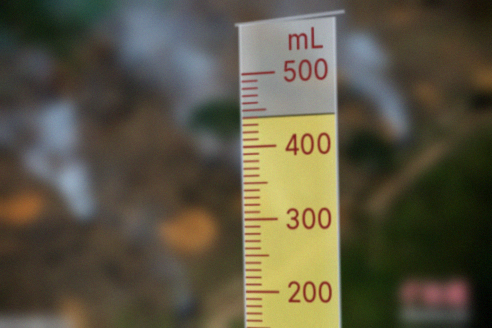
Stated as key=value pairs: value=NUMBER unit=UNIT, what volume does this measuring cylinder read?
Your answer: value=440 unit=mL
